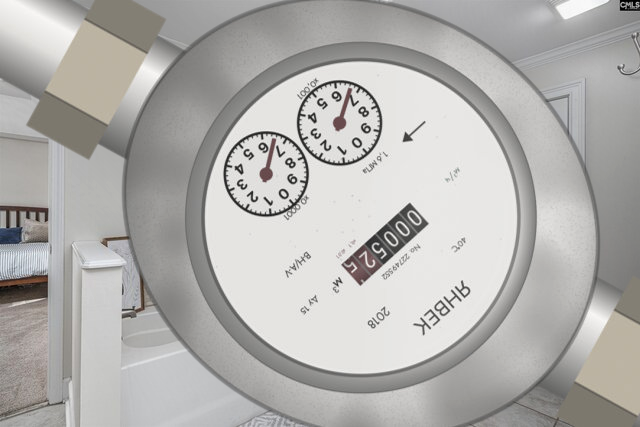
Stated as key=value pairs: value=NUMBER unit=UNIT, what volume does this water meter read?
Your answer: value=5.2466 unit=m³
